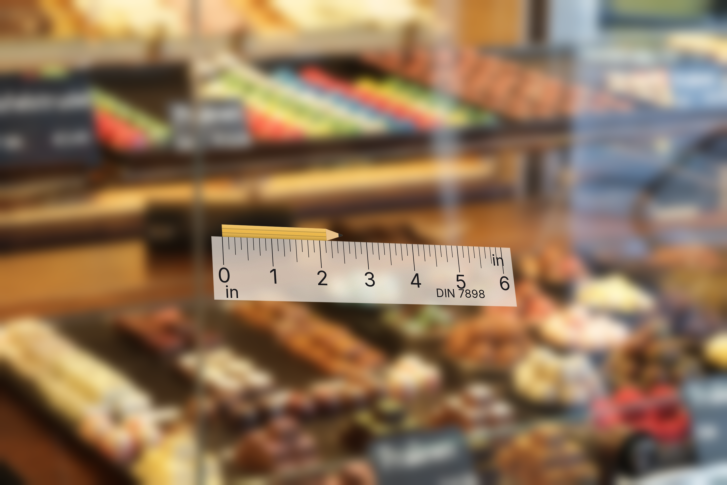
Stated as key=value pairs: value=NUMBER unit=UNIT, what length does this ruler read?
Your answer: value=2.5 unit=in
